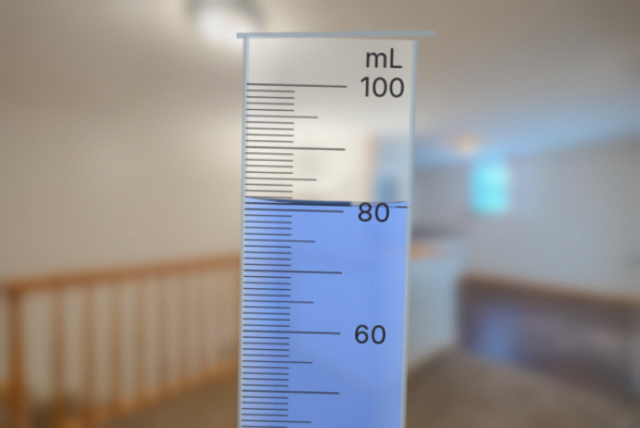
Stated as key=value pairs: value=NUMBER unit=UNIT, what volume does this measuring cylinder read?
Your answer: value=81 unit=mL
